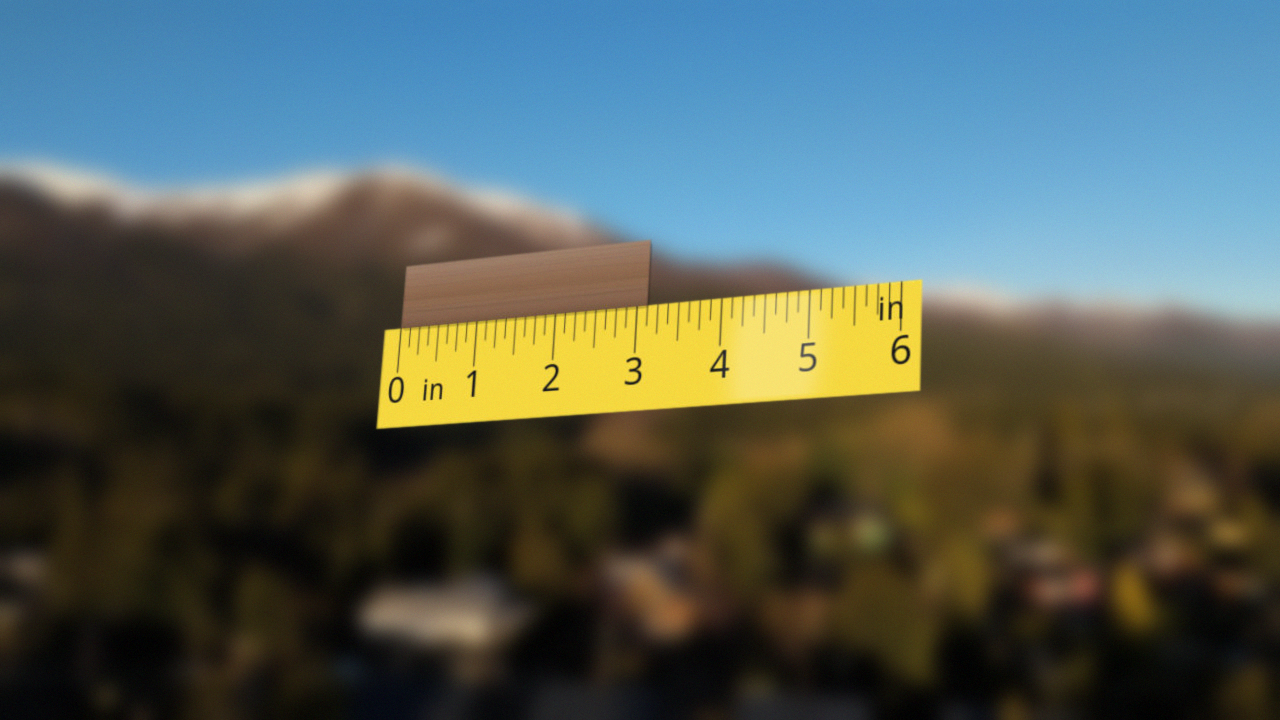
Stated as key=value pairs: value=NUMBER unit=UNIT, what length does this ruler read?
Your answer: value=3.125 unit=in
